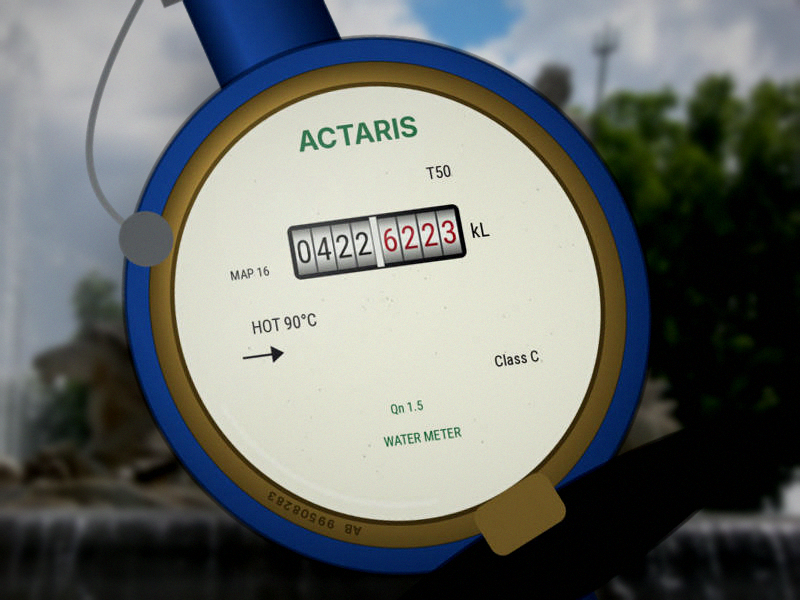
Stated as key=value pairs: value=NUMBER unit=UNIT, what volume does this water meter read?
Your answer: value=422.6223 unit=kL
